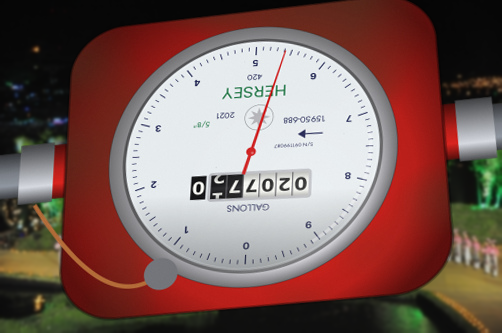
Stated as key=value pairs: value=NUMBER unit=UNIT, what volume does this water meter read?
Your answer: value=207715.4 unit=gal
